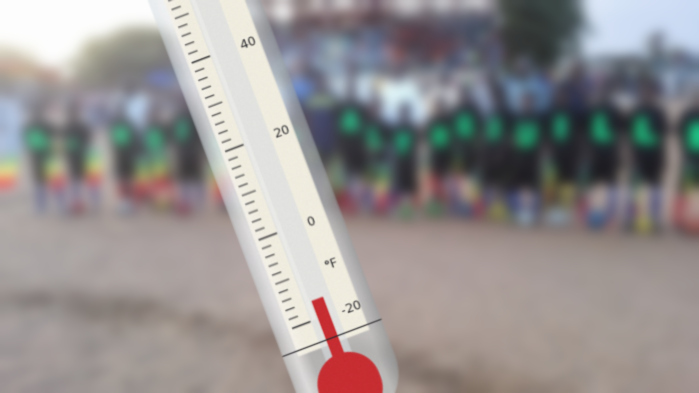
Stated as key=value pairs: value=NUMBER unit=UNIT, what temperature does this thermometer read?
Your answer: value=-16 unit=°F
